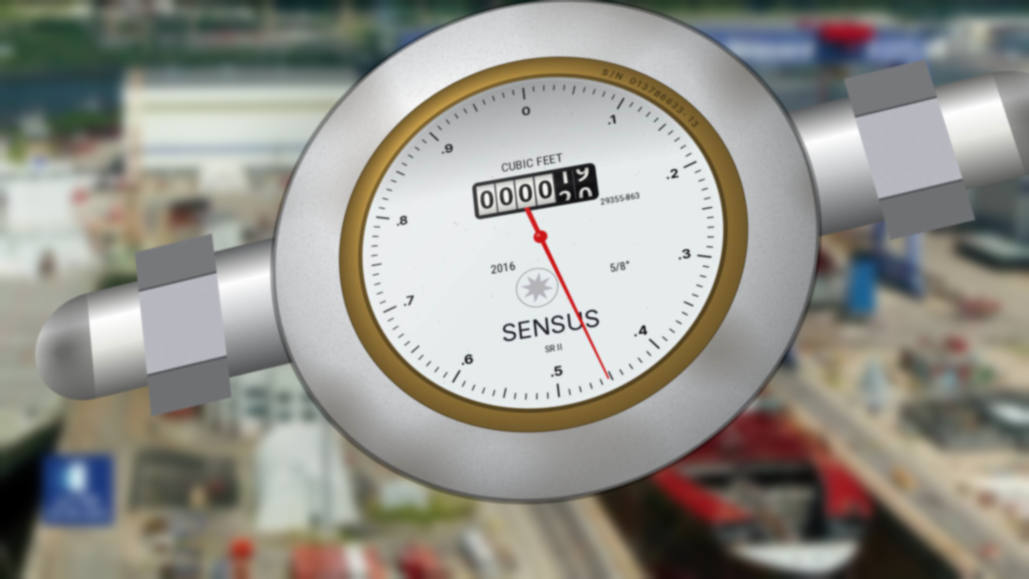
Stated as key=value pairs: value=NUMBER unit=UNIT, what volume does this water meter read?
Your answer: value=19.45 unit=ft³
